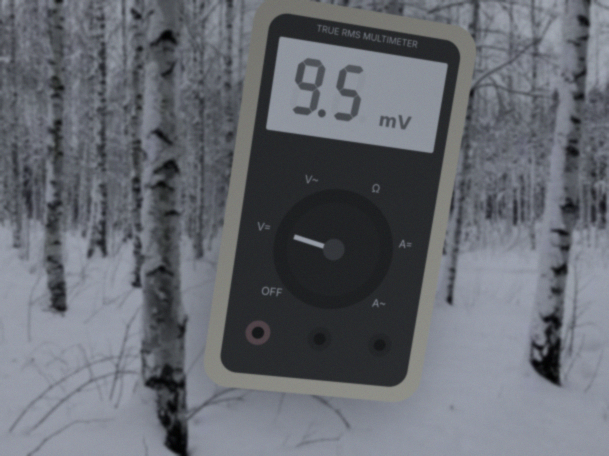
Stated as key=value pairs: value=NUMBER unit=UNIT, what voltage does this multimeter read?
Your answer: value=9.5 unit=mV
